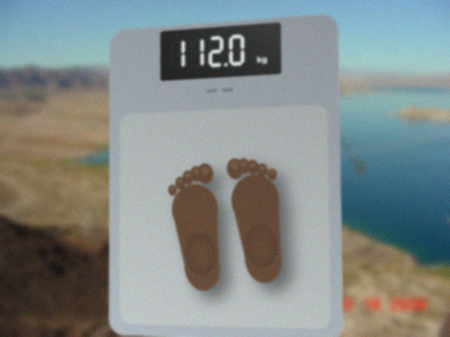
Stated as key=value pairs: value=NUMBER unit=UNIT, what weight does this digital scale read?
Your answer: value=112.0 unit=kg
